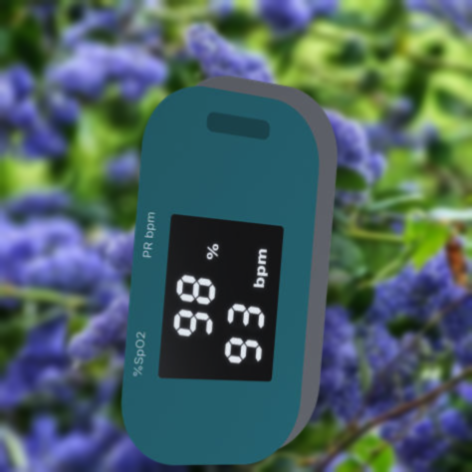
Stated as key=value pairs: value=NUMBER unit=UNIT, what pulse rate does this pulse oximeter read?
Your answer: value=93 unit=bpm
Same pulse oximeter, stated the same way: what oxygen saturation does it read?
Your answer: value=98 unit=%
